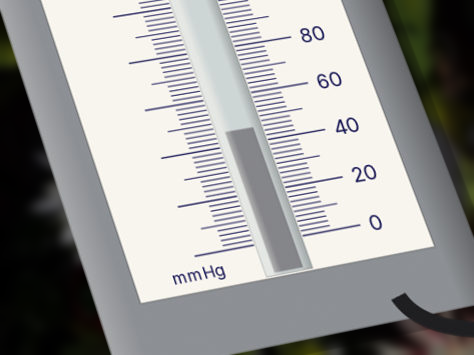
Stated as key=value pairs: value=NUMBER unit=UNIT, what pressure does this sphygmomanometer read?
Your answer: value=46 unit=mmHg
